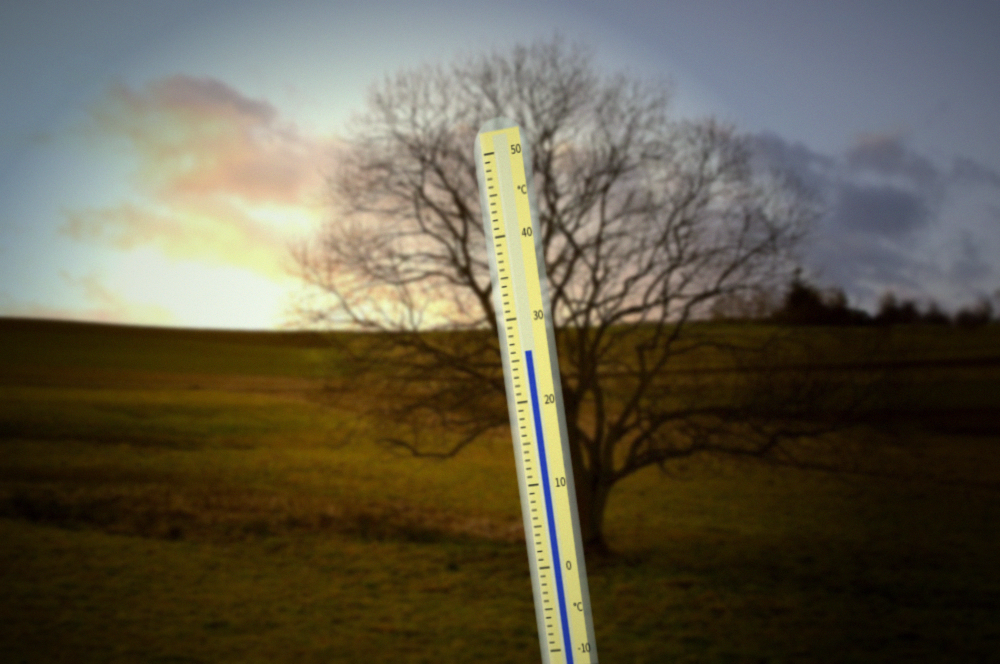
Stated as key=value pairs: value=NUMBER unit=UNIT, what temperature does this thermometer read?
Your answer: value=26 unit=°C
